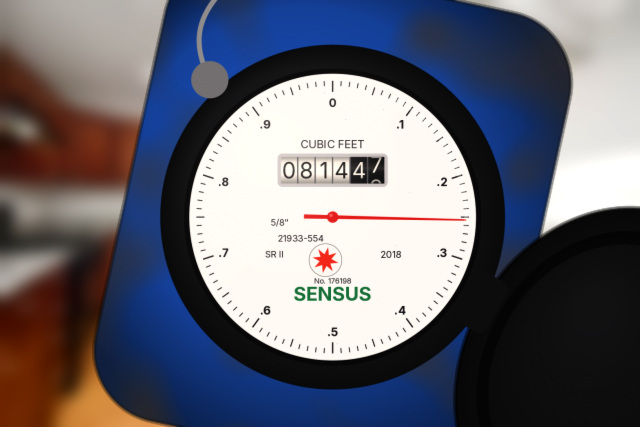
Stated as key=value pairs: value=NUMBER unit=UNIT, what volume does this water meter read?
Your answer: value=81447.25 unit=ft³
